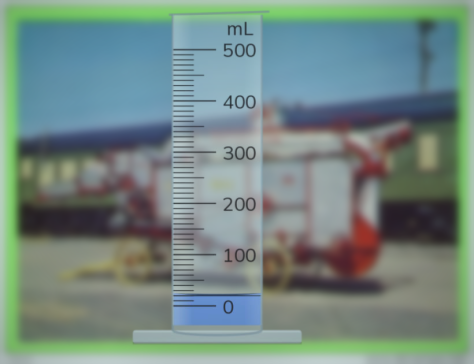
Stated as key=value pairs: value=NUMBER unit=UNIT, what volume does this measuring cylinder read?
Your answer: value=20 unit=mL
